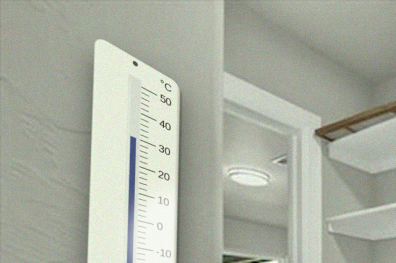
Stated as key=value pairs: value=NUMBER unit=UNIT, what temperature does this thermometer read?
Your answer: value=30 unit=°C
